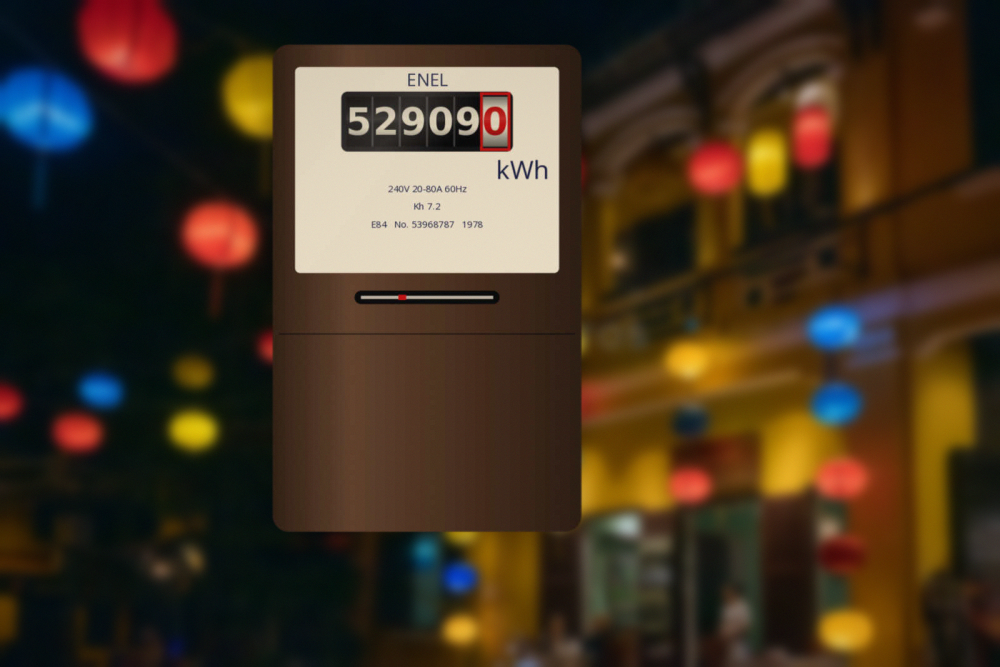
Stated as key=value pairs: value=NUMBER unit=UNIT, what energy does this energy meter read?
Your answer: value=52909.0 unit=kWh
